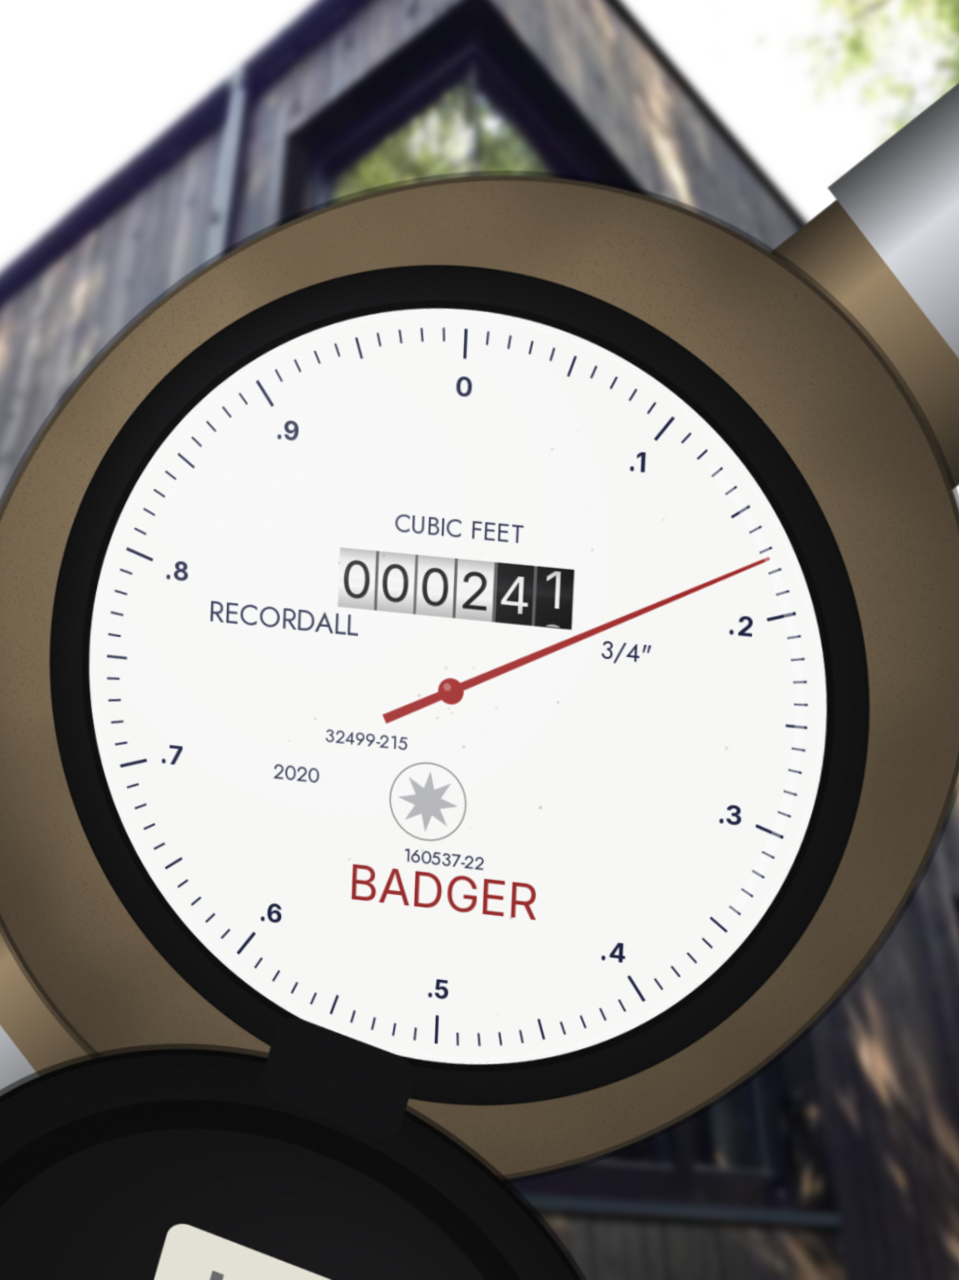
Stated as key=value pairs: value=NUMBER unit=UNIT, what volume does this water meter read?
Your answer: value=241.17 unit=ft³
